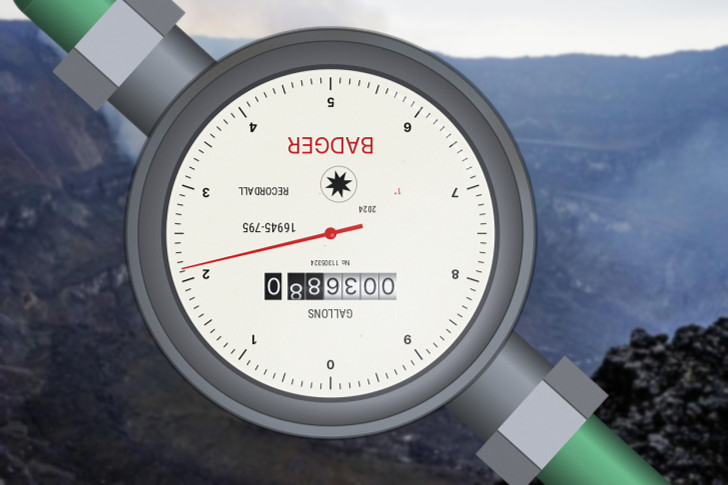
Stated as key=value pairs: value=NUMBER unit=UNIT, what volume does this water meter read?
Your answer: value=36882.1 unit=gal
